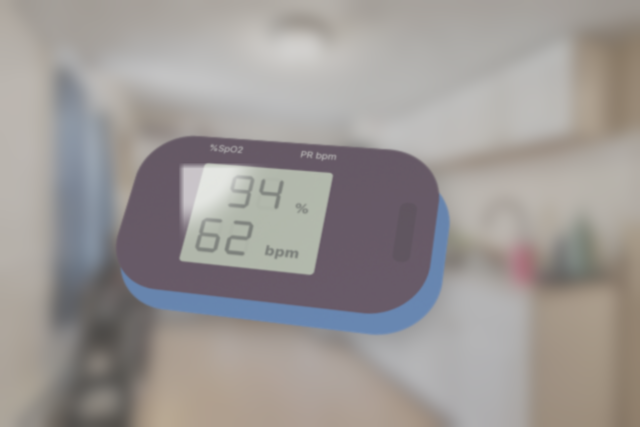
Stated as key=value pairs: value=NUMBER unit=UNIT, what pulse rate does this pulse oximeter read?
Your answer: value=62 unit=bpm
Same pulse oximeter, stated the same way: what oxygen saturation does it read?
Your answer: value=94 unit=%
